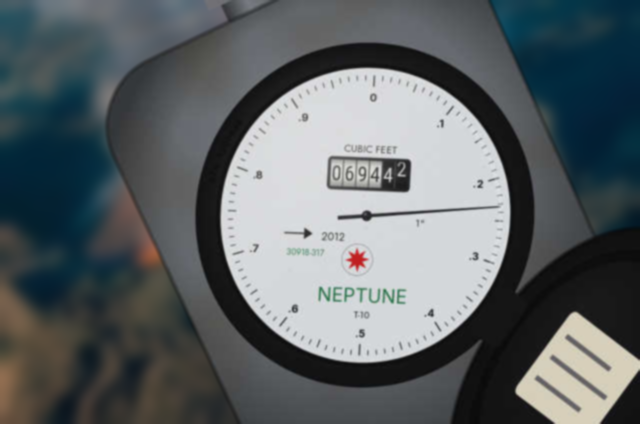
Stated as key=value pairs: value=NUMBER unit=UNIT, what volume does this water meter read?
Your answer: value=69442.23 unit=ft³
